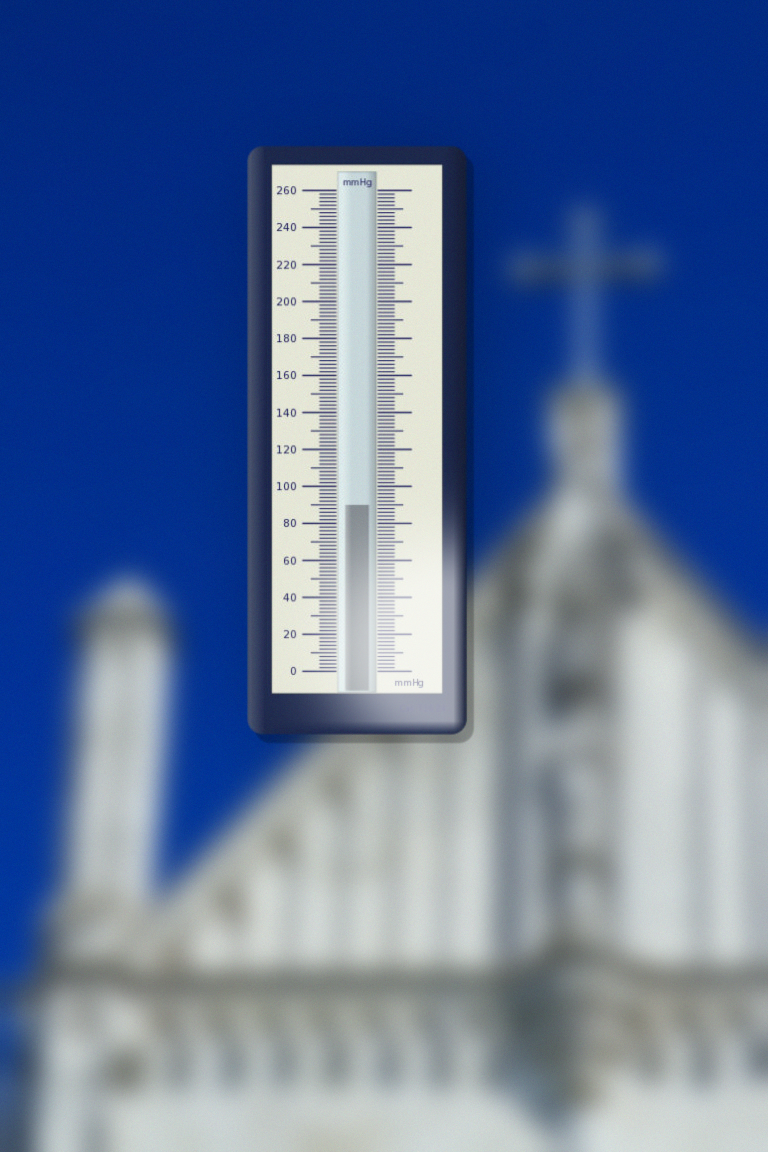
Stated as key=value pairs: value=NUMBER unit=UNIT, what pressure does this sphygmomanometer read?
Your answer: value=90 unit=mmHg
